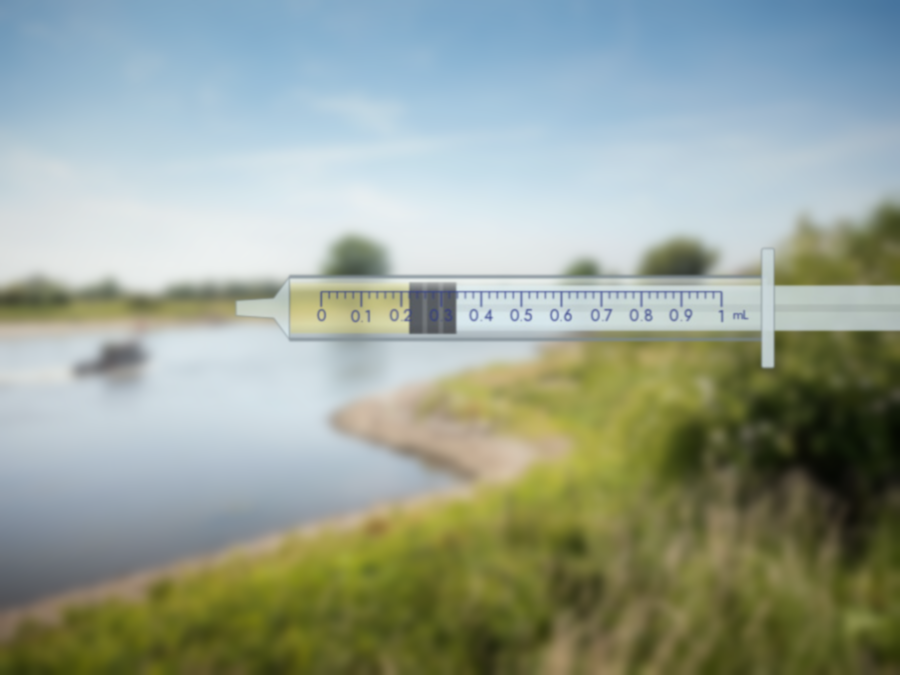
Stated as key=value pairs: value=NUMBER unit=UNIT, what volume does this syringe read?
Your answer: value=0.22 unit=mL
